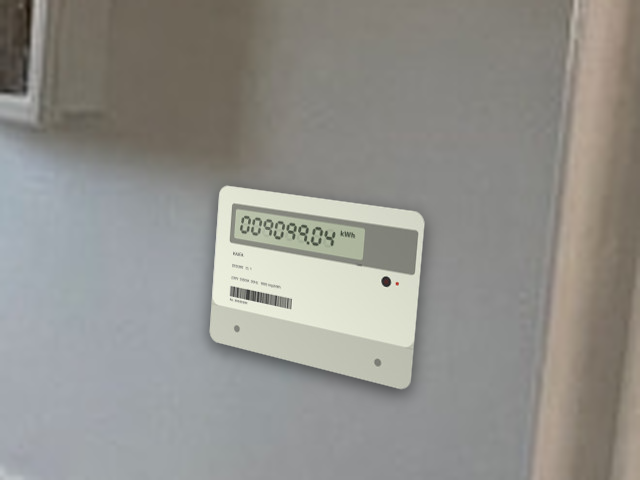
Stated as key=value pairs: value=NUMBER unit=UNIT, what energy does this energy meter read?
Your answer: value=9099.04 unit=kWh
